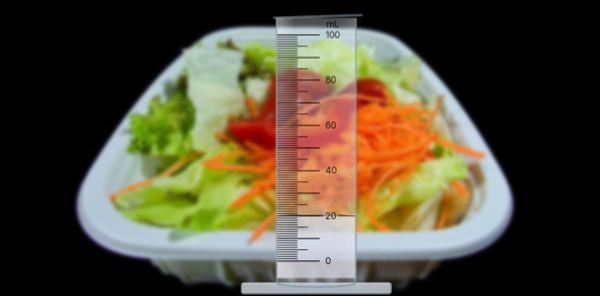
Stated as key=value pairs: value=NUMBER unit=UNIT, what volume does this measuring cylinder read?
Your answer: value=20 unit=mL
